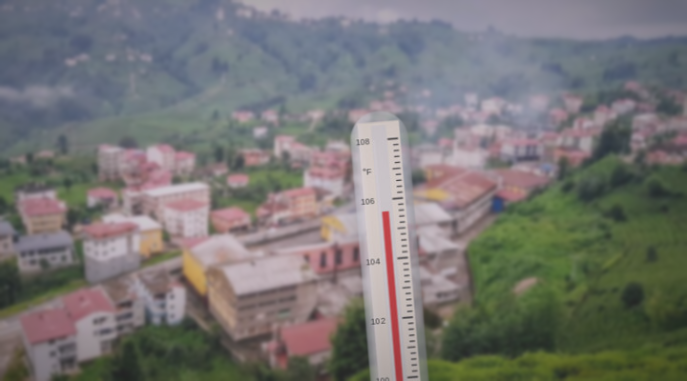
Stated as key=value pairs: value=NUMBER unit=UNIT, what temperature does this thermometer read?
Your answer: value=105.6 unit=°F
